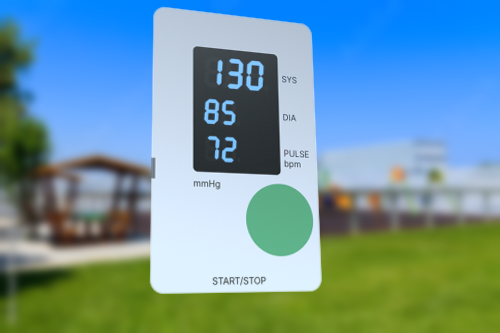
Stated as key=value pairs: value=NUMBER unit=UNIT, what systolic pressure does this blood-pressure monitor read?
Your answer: value=130 unit=mmHg
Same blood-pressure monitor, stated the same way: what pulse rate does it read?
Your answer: value=72 unit=bpm
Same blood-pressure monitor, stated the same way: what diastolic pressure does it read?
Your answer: value=85 unit=mmHg
